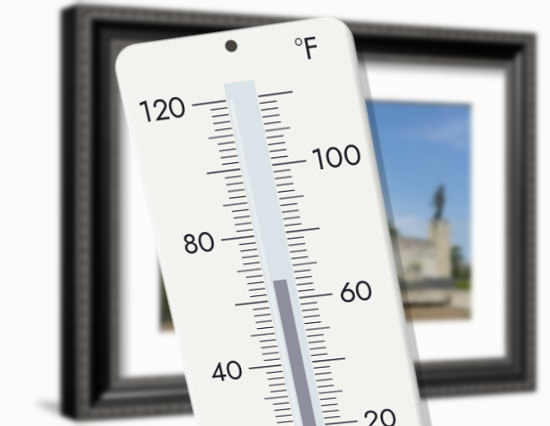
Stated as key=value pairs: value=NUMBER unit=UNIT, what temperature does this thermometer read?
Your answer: value=66 unit=°F
